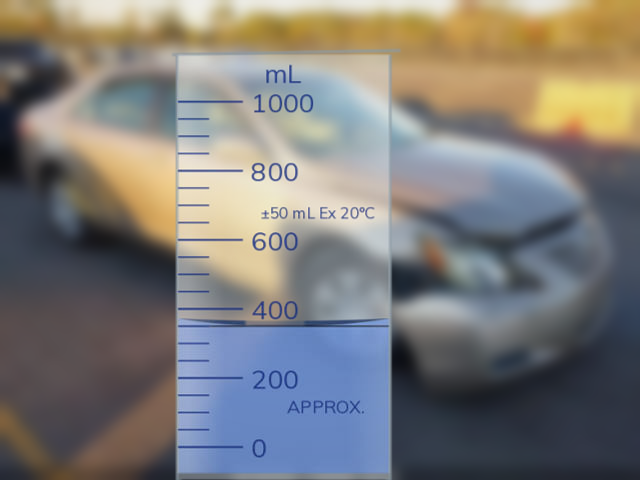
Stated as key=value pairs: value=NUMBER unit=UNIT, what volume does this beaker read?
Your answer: value=350 unit=mL
